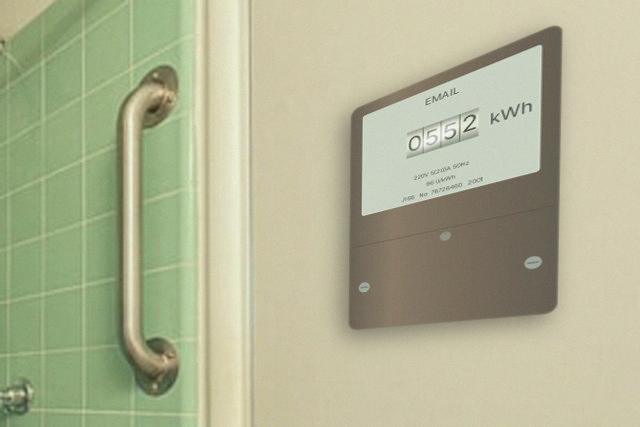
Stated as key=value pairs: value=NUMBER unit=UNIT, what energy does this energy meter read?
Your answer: value=552 unit=kWh
